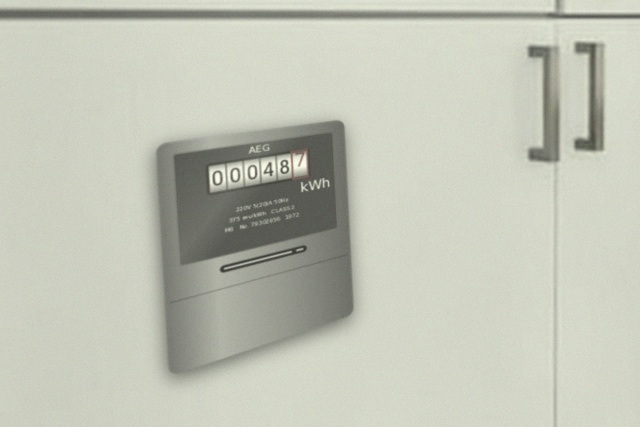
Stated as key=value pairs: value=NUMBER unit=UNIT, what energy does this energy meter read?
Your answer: value=48.7 unit=kWh
